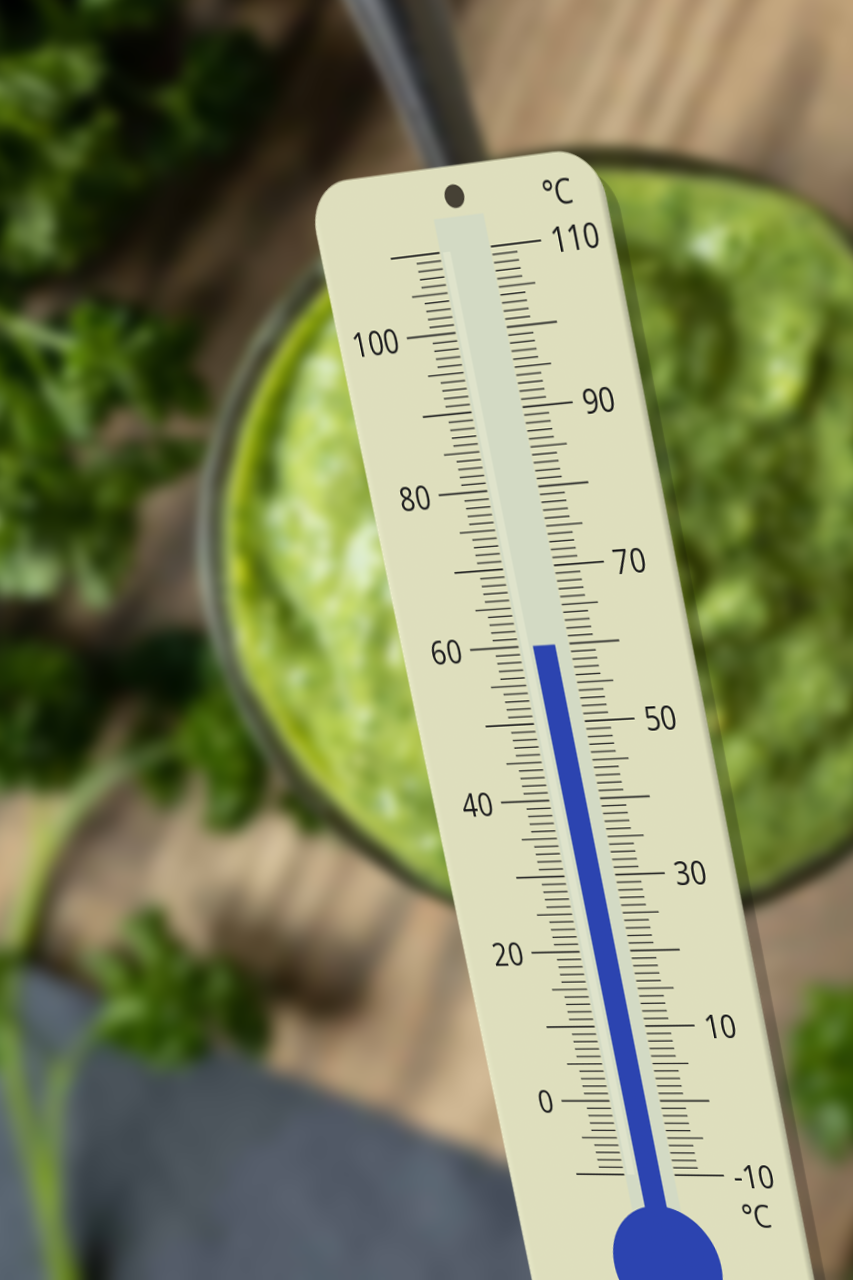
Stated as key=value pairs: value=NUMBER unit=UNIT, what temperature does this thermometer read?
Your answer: value=60 unit=°C
